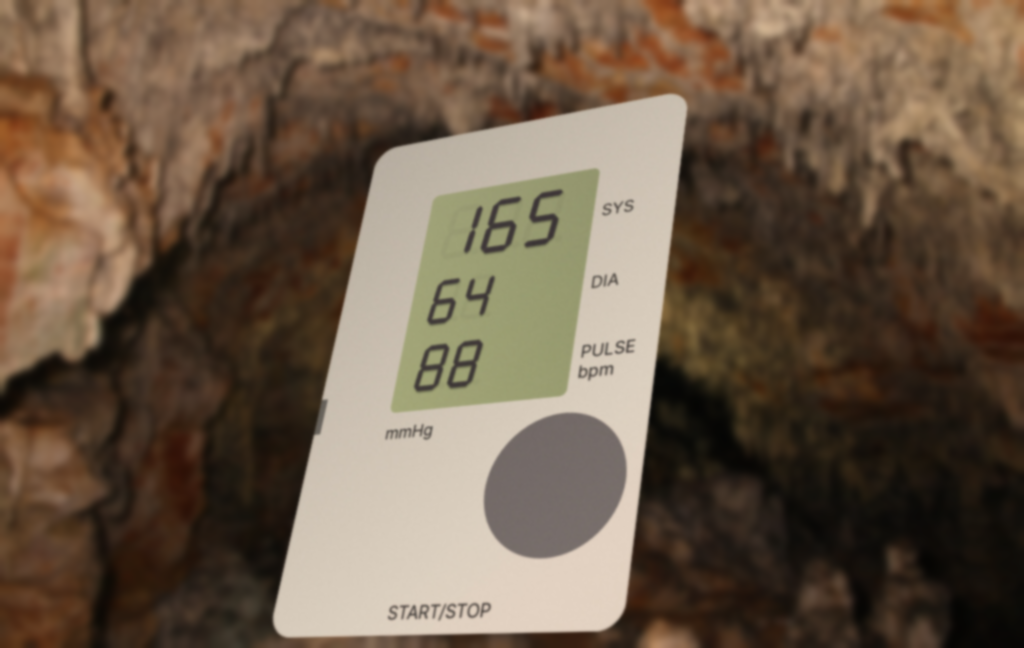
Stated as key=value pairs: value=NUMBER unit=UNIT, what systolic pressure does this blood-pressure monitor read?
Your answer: value=165 unit=mmHg
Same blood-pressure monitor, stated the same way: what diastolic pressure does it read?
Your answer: value=64 unit=mmHg
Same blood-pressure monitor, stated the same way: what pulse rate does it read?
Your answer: value=88 unit=bpm
